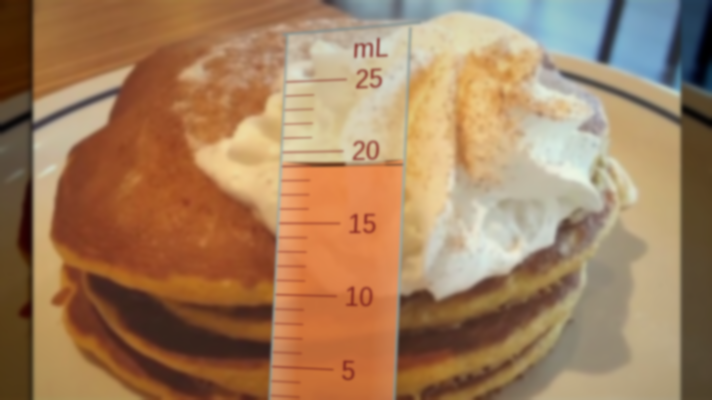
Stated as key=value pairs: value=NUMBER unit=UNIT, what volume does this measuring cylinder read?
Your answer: value=19 unit=mL
